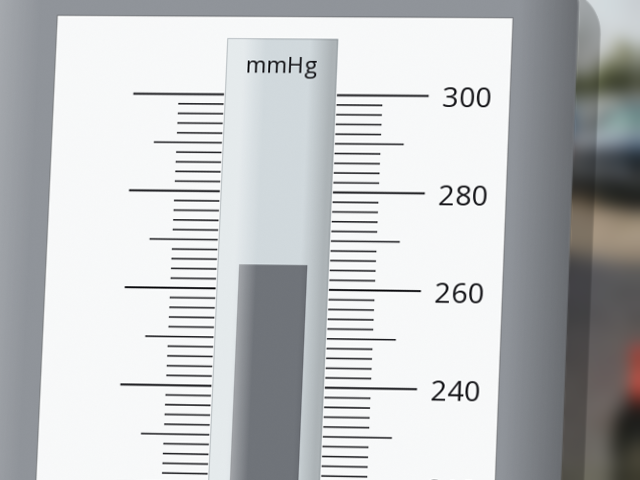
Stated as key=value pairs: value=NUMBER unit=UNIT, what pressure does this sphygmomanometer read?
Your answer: value=265 unit=mmHg
